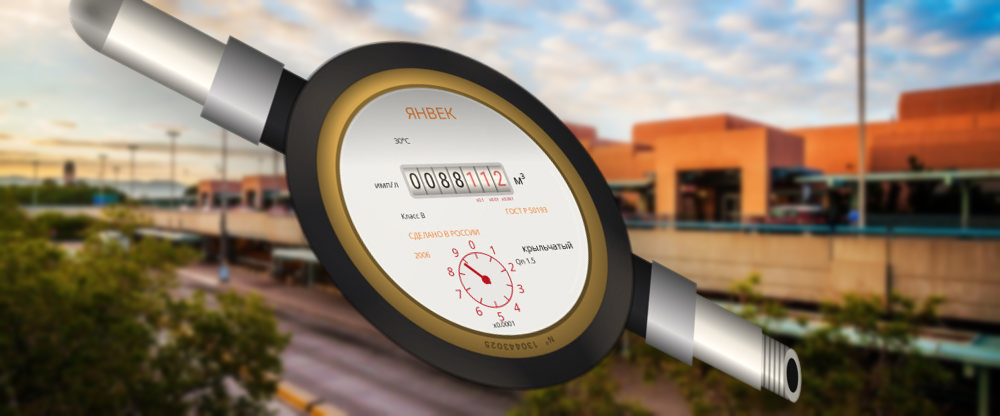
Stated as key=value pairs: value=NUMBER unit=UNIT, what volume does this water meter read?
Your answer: value=88.1128 unit=m³
